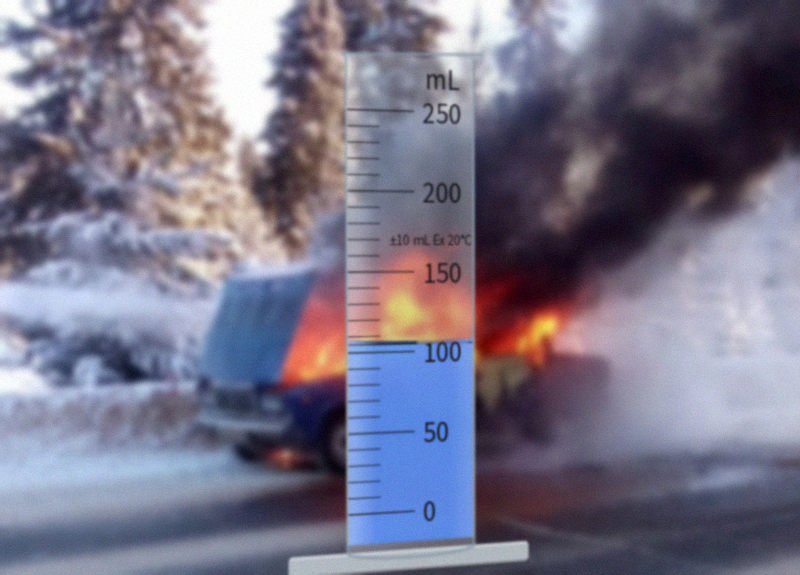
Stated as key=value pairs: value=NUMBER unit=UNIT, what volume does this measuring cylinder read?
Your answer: value=105 unit=mL
